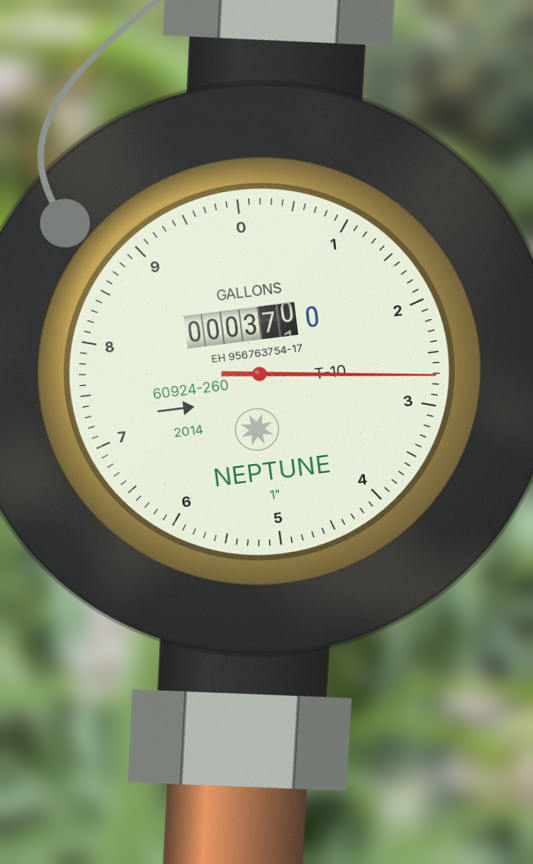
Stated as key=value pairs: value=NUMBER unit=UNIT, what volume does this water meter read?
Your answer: value=3702.7 unit=gal
